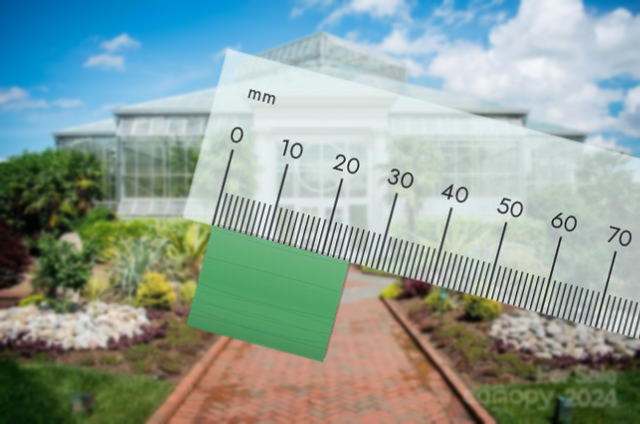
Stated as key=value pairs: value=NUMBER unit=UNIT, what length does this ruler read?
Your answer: value=25 unit=mm
